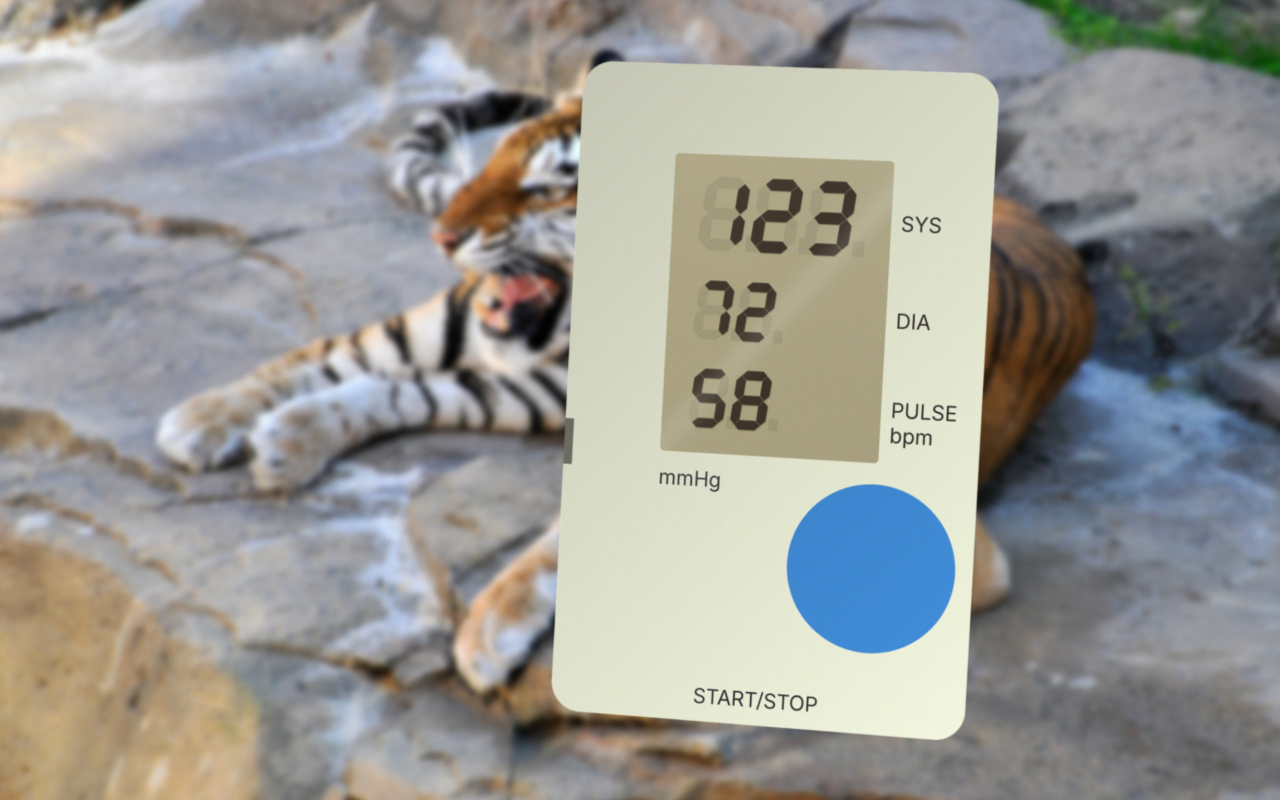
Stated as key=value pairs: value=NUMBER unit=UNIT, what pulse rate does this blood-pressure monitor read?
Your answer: value=58 unit=bpm
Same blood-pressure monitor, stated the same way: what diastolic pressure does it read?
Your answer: value=72 unit=mmHg
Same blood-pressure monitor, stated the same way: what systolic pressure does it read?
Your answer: value=123 unit=mmHg
